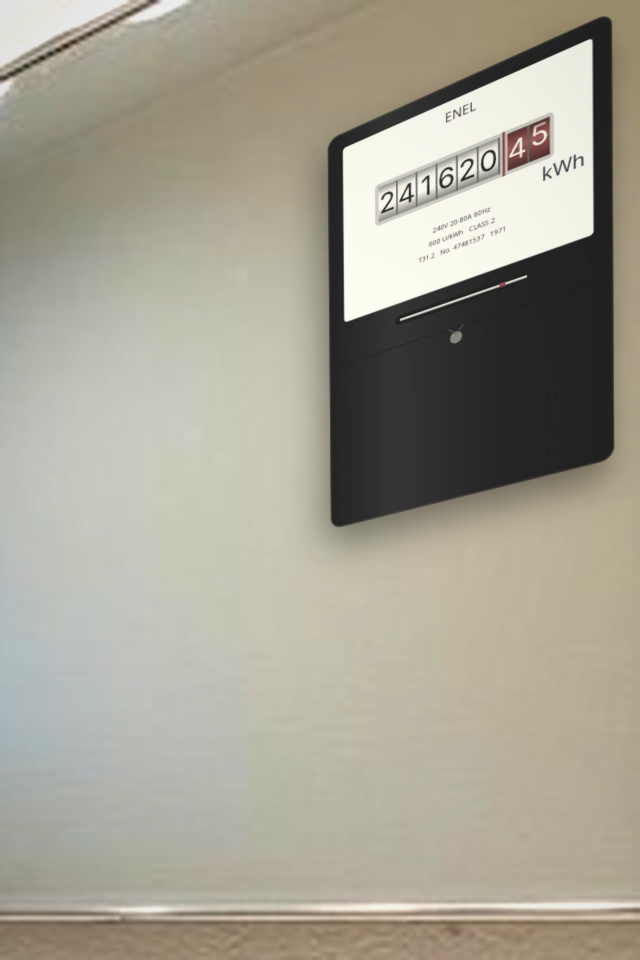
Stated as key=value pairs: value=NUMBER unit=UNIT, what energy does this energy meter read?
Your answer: value=241620.45 unit=kWh
